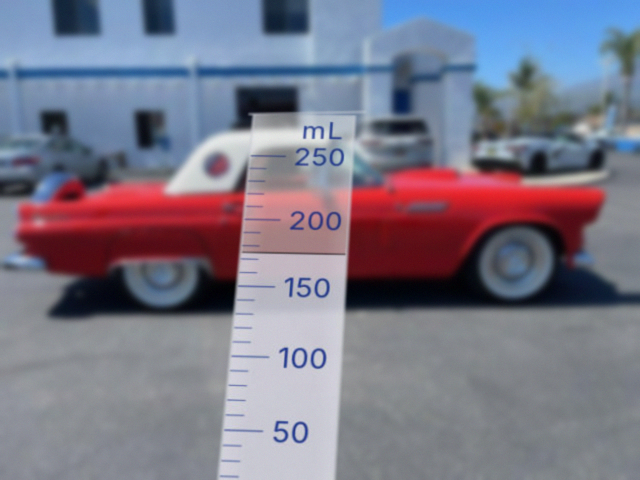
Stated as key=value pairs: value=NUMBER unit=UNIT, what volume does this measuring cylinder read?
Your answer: value=175 unit=mL
